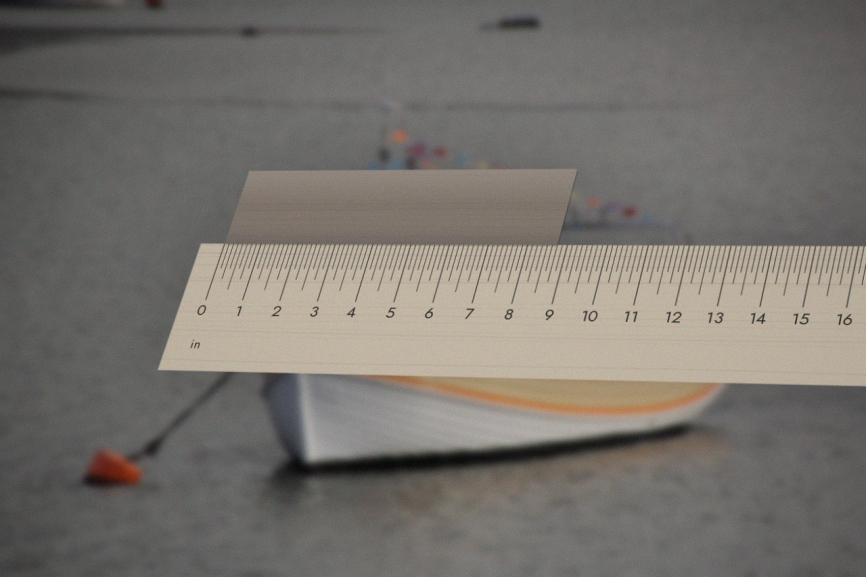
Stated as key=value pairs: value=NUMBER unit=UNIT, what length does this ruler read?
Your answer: value=8.75 unit=in
